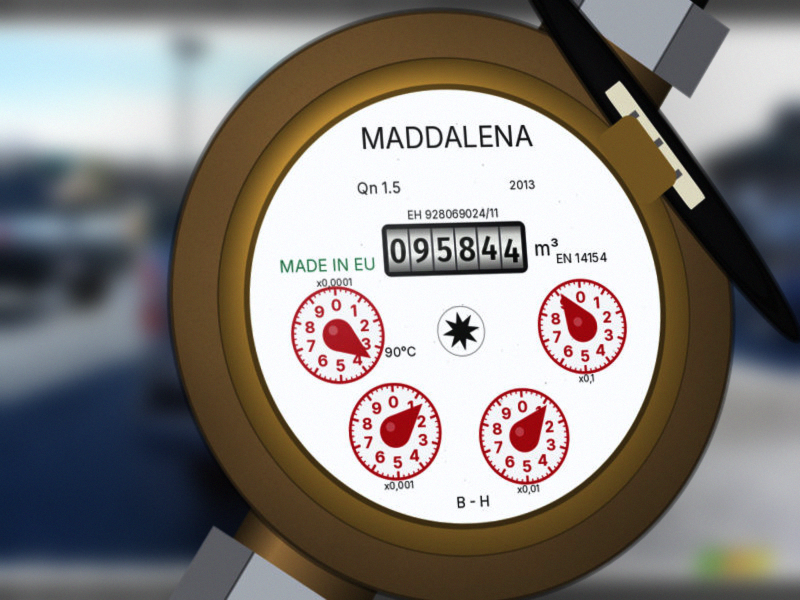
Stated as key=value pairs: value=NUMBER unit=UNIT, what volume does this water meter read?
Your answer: value=95843.9113 unit=m³
